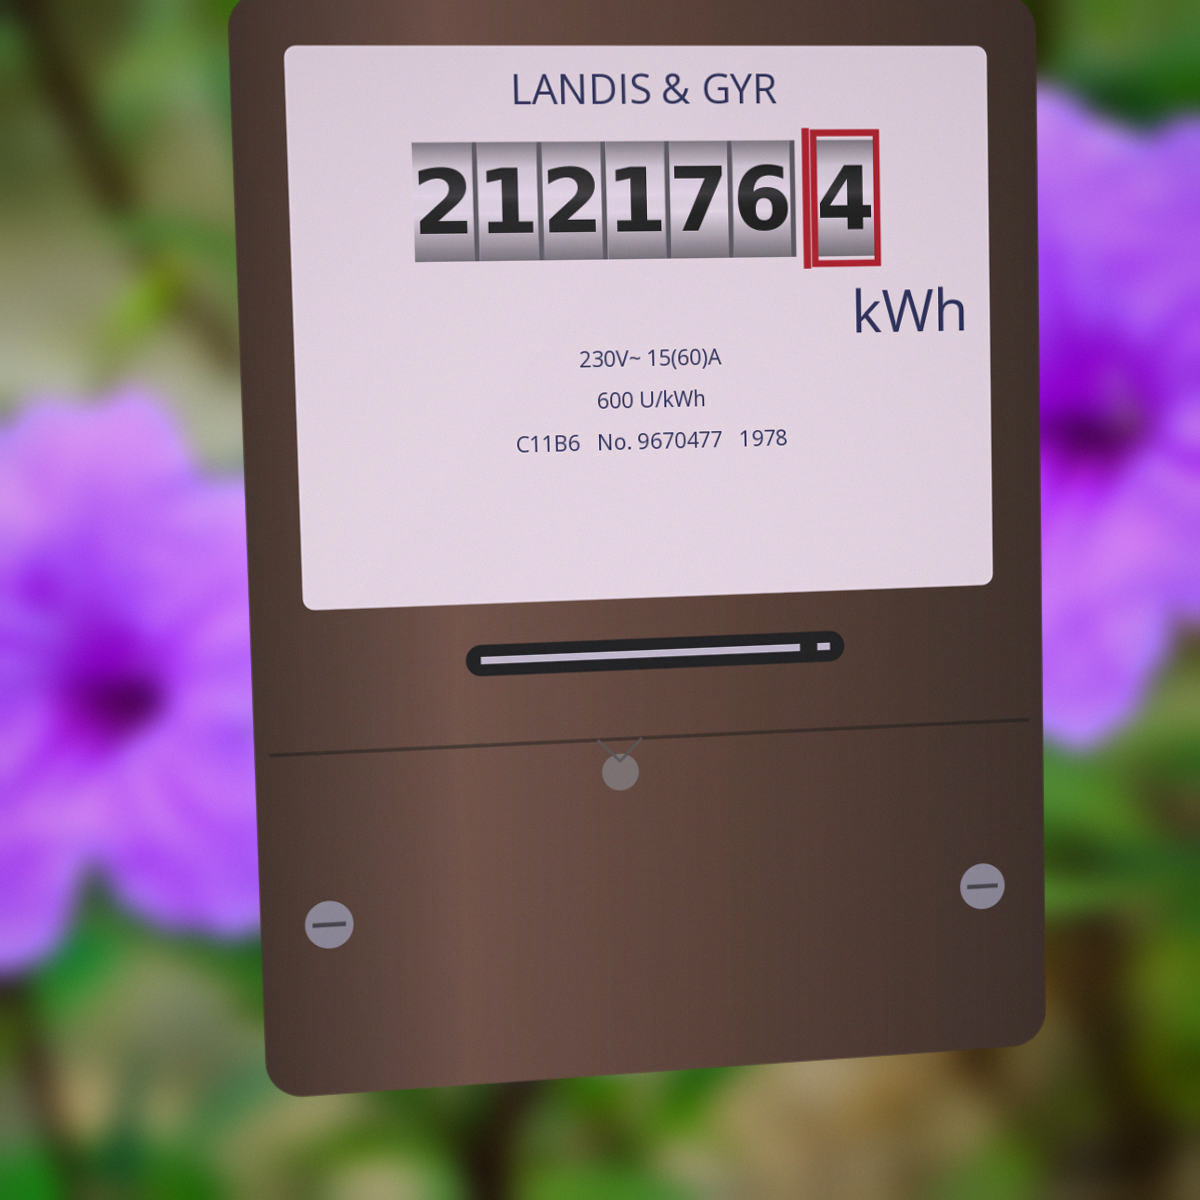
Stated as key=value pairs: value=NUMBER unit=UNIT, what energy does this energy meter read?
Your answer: value=212176.4 unit=kWh
